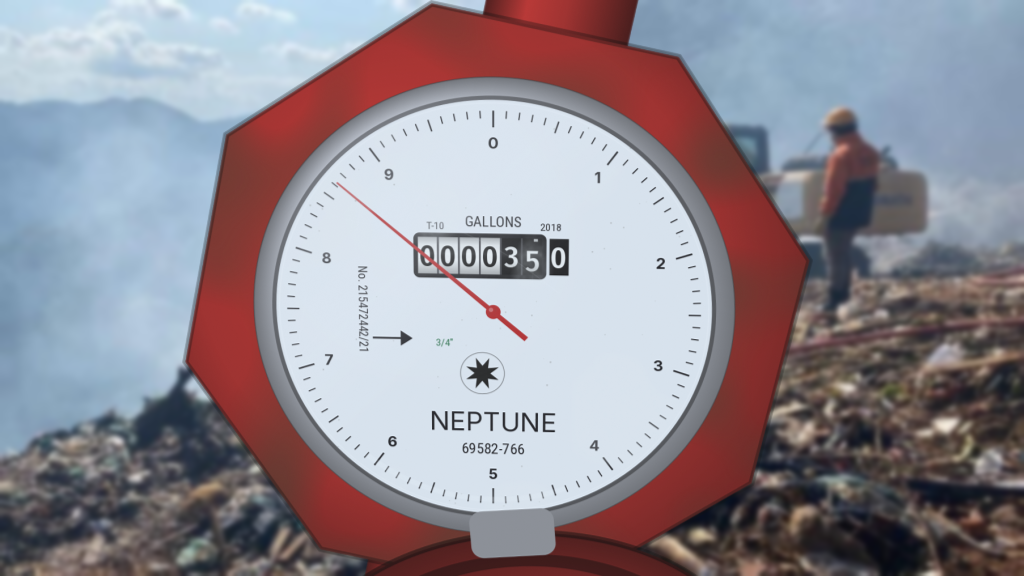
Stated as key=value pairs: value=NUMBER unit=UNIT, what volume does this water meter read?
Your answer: value=348.6 unit=gal
